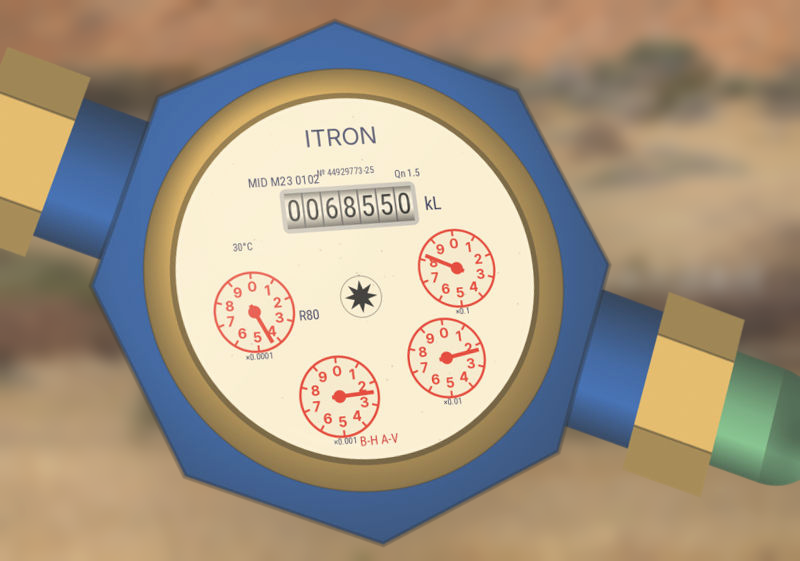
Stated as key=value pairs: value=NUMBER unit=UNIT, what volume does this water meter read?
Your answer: value=68550.8224 unit=kL
